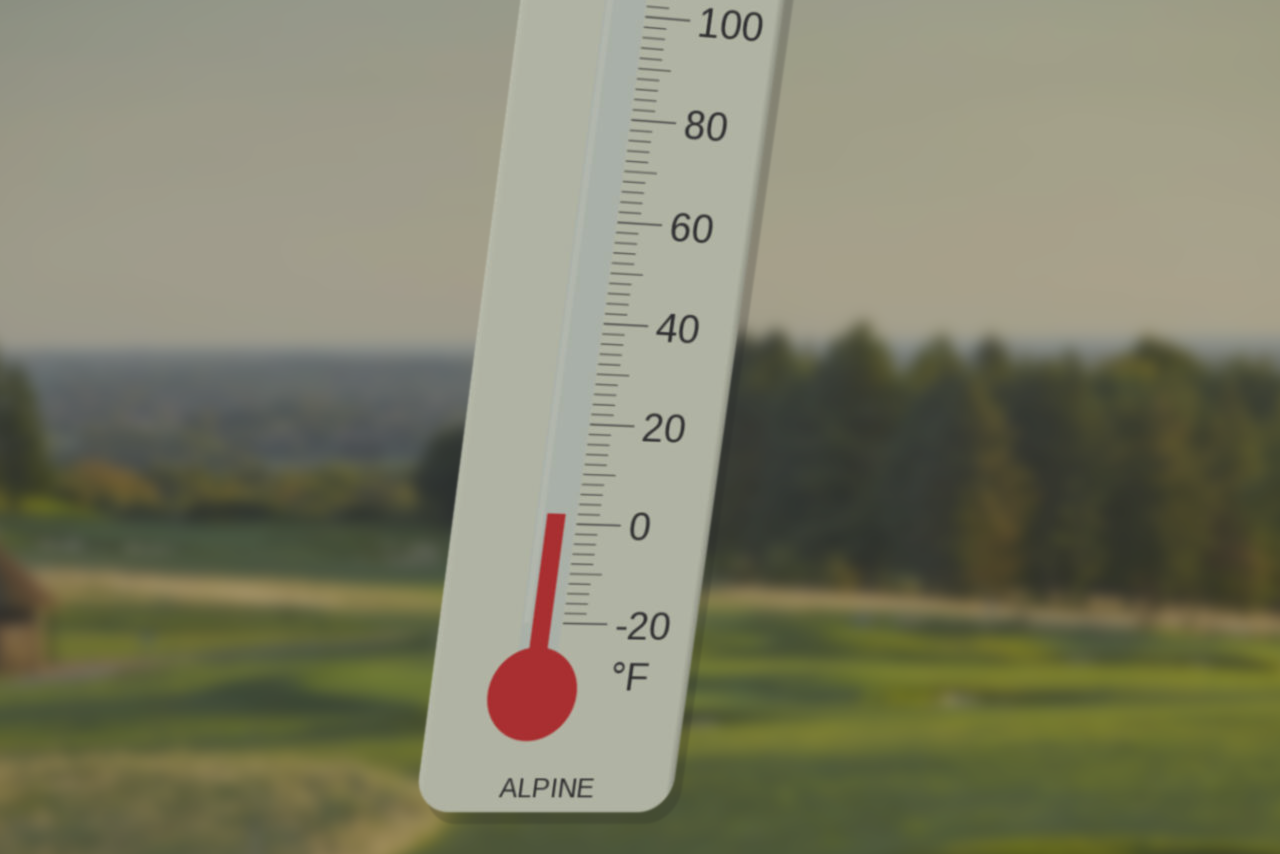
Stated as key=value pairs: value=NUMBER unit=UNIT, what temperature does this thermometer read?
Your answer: value=2 unit=°F
